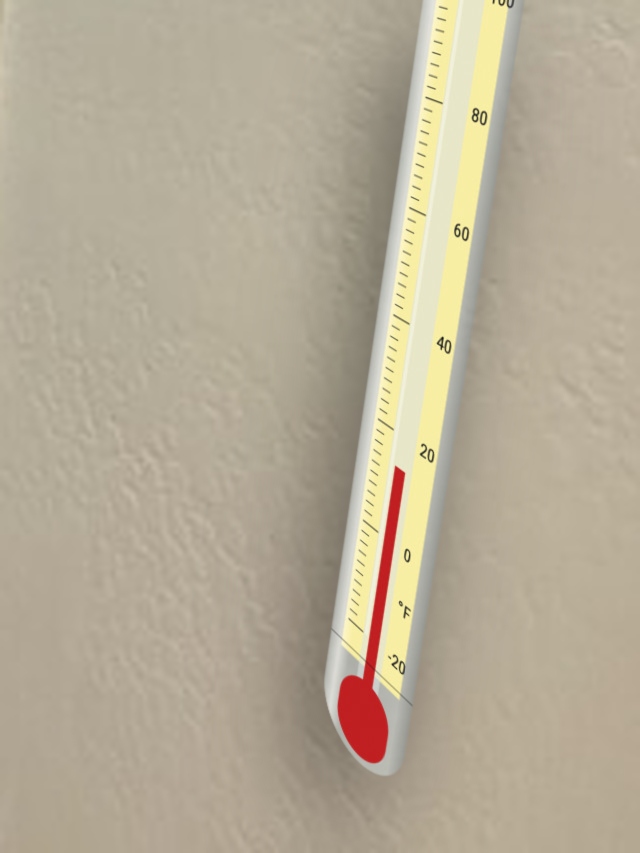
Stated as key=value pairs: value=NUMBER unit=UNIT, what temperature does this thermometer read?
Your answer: value=14 unit=°F
